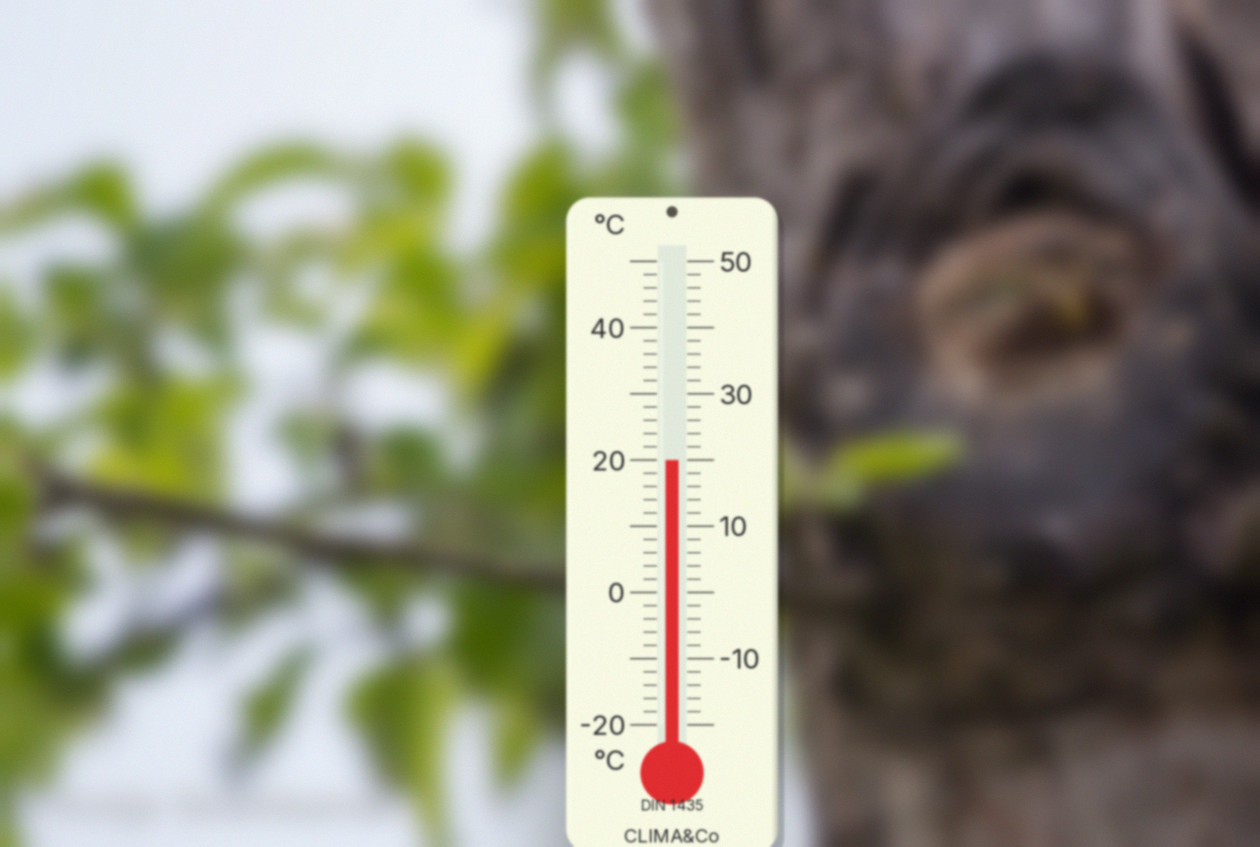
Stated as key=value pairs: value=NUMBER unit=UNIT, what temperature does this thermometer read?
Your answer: value=20 unit=°C
